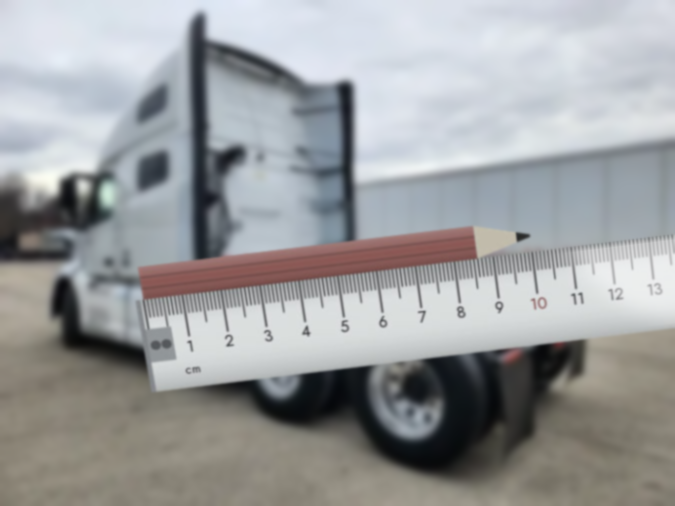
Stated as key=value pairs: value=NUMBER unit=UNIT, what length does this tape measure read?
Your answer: value=10 unit=cm
